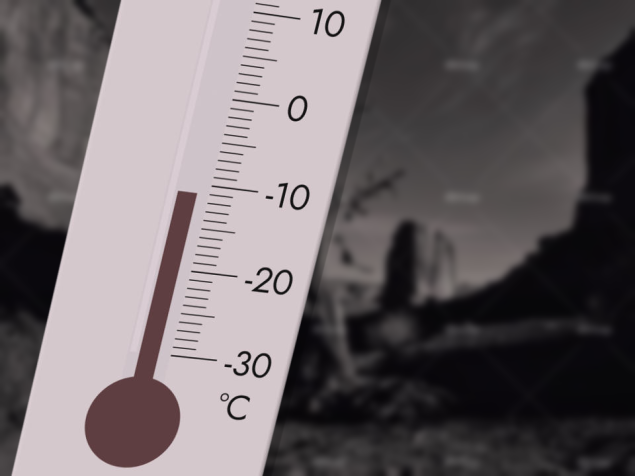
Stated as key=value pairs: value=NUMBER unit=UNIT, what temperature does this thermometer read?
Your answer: value=-11 unit=°C
